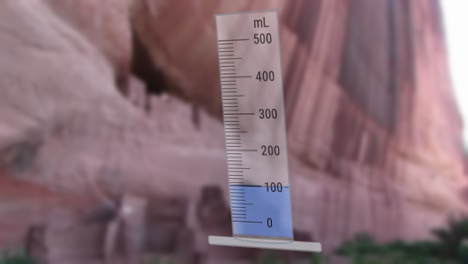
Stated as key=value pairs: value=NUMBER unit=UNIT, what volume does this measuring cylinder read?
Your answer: value=100 unit=mL
